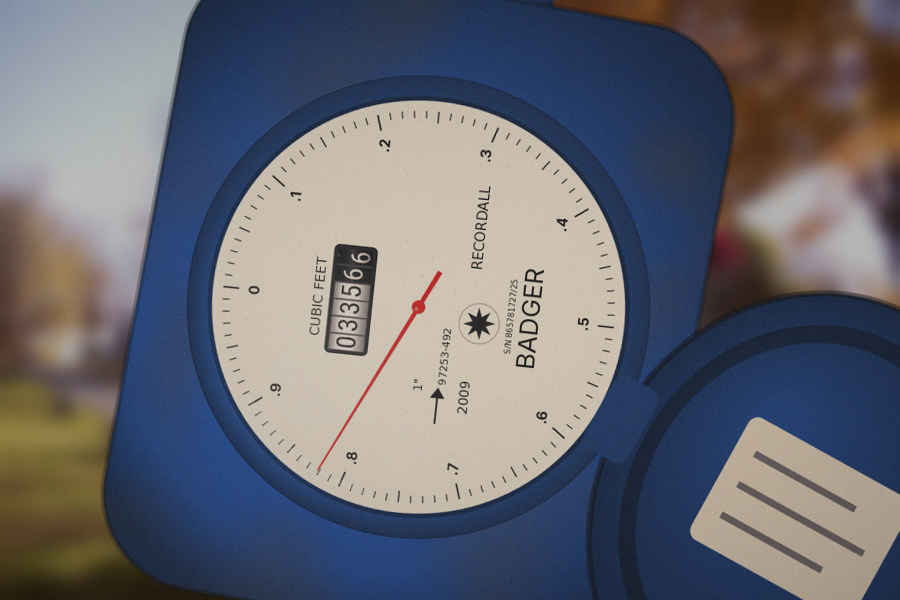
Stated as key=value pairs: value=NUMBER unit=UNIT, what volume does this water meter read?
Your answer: value=33565.82 unit=ft³
